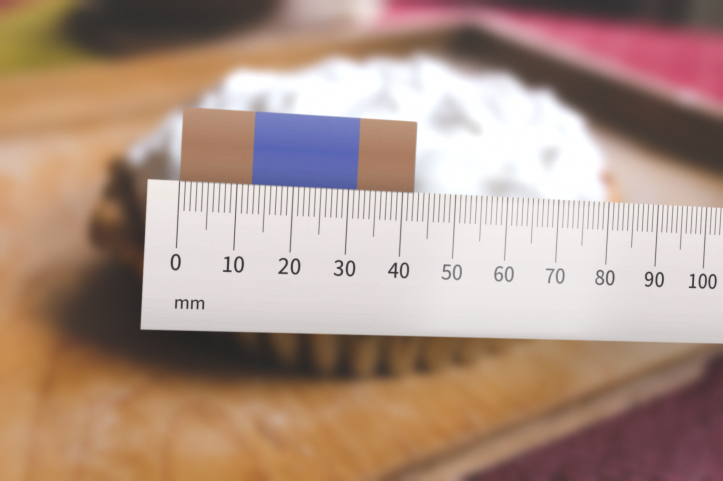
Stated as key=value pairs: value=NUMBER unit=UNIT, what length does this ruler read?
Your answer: value=42 unit=mm
